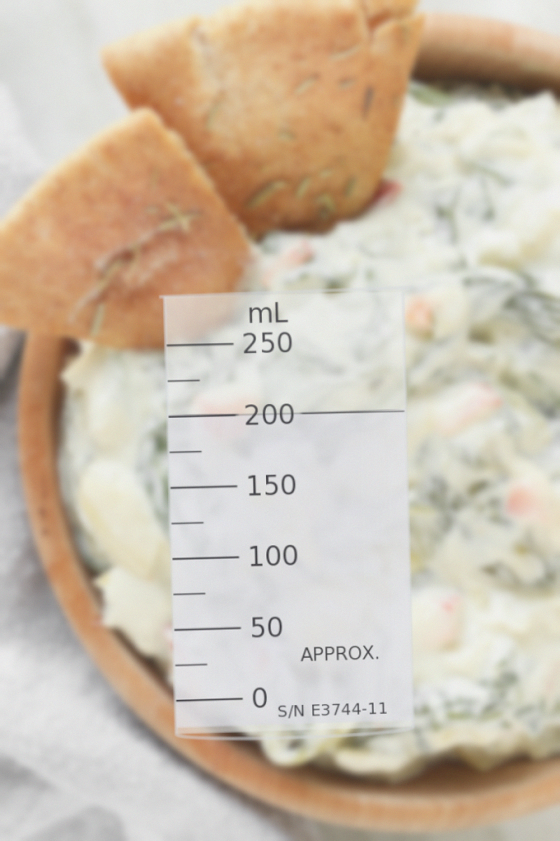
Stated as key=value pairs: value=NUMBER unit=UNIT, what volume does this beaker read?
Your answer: value=200 unit=mL
